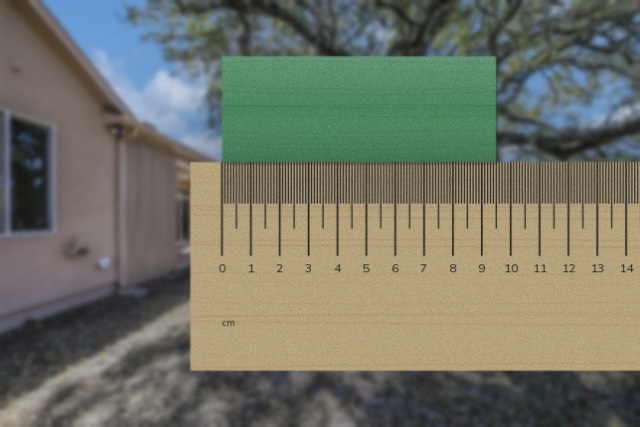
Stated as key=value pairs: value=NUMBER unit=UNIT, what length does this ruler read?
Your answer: value=9.5 unit=cm
